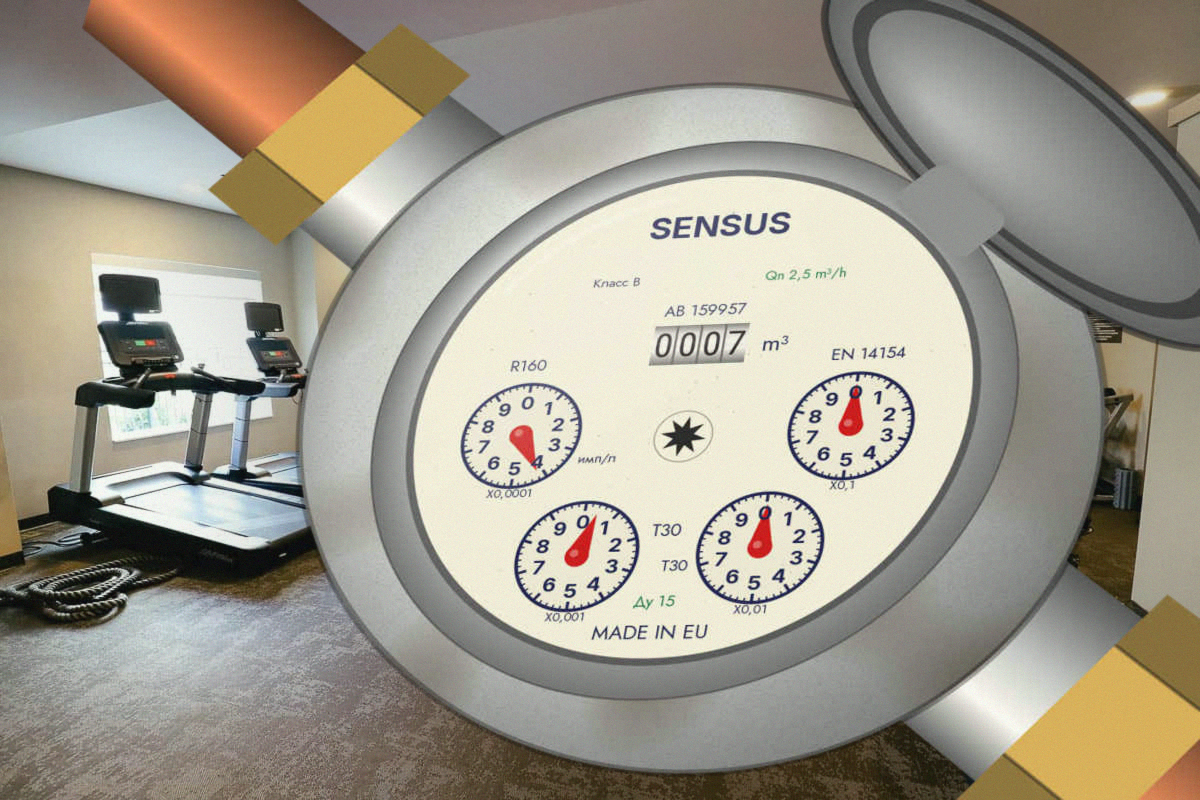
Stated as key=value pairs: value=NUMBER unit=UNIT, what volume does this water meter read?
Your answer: value=7.0004 unit=m³
